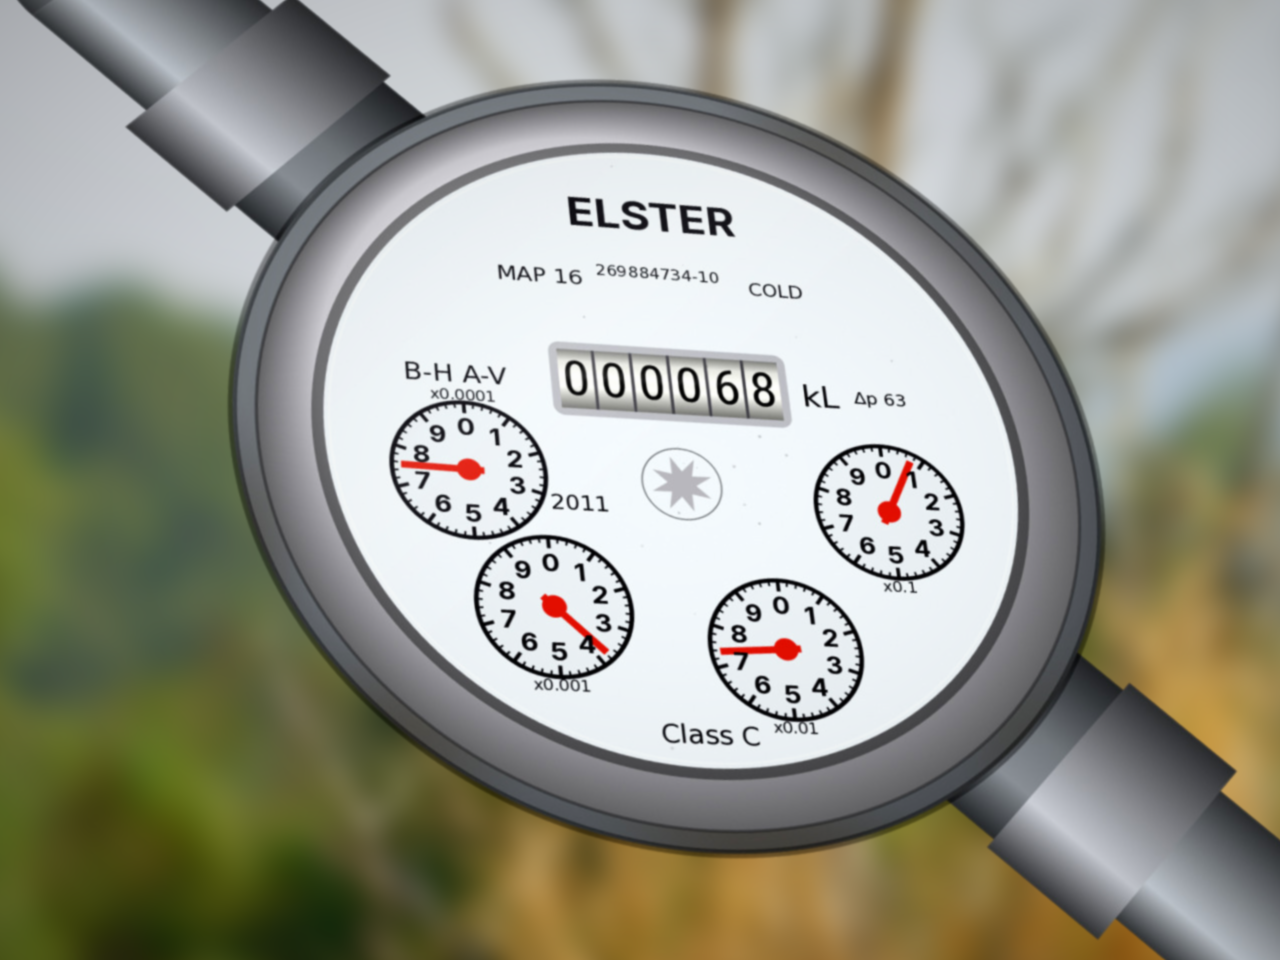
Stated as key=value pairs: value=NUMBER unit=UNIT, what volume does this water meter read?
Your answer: value=68.0737 unit=kL
